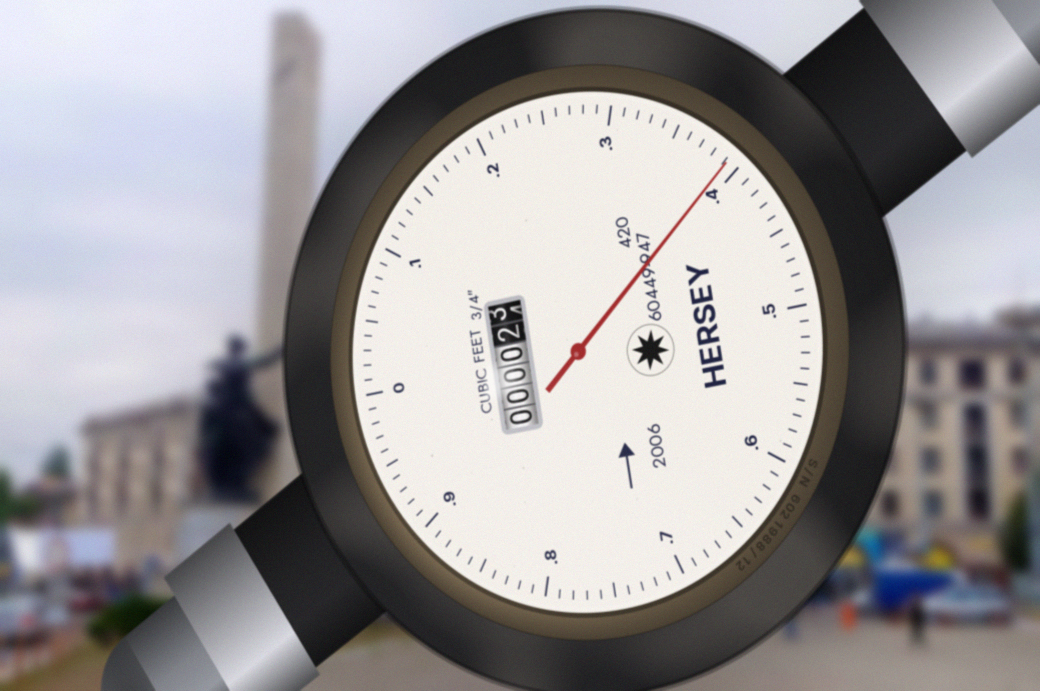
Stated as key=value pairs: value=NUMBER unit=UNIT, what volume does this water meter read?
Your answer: value=23.39 unit=ft³
